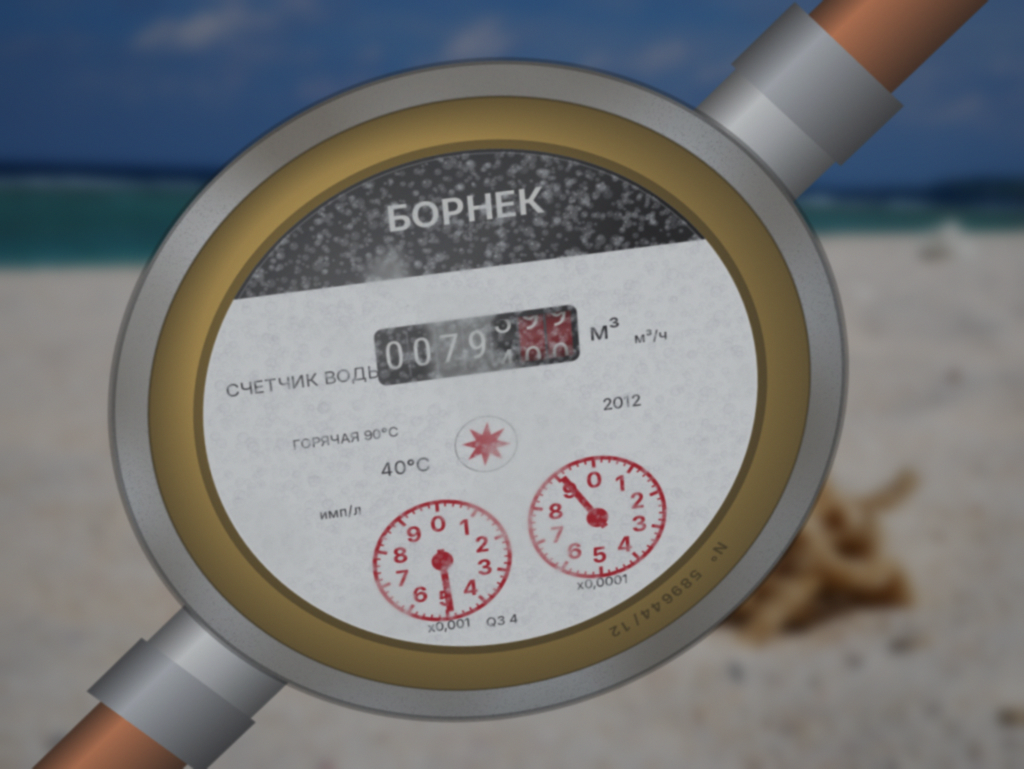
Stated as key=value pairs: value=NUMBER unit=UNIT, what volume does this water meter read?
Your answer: value=793.9949 unit=m³
